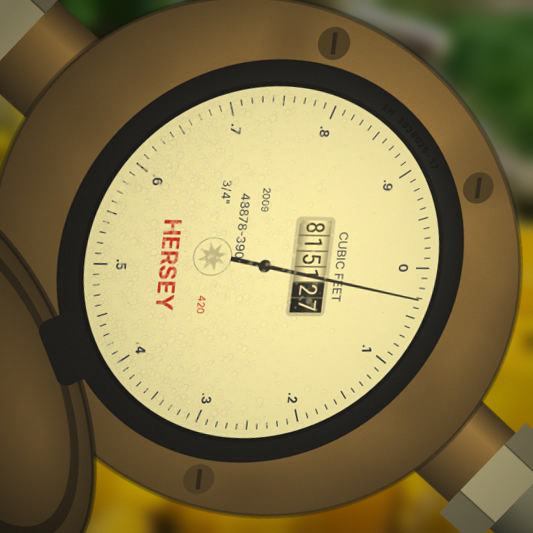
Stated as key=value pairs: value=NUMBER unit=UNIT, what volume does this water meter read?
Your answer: value=815127.03 unit=ft³
